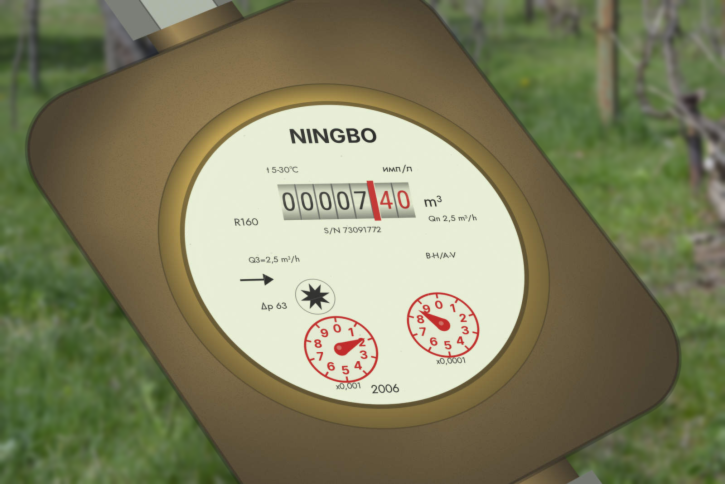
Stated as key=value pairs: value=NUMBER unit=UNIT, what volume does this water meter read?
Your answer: value=7.4018 unit=m³
